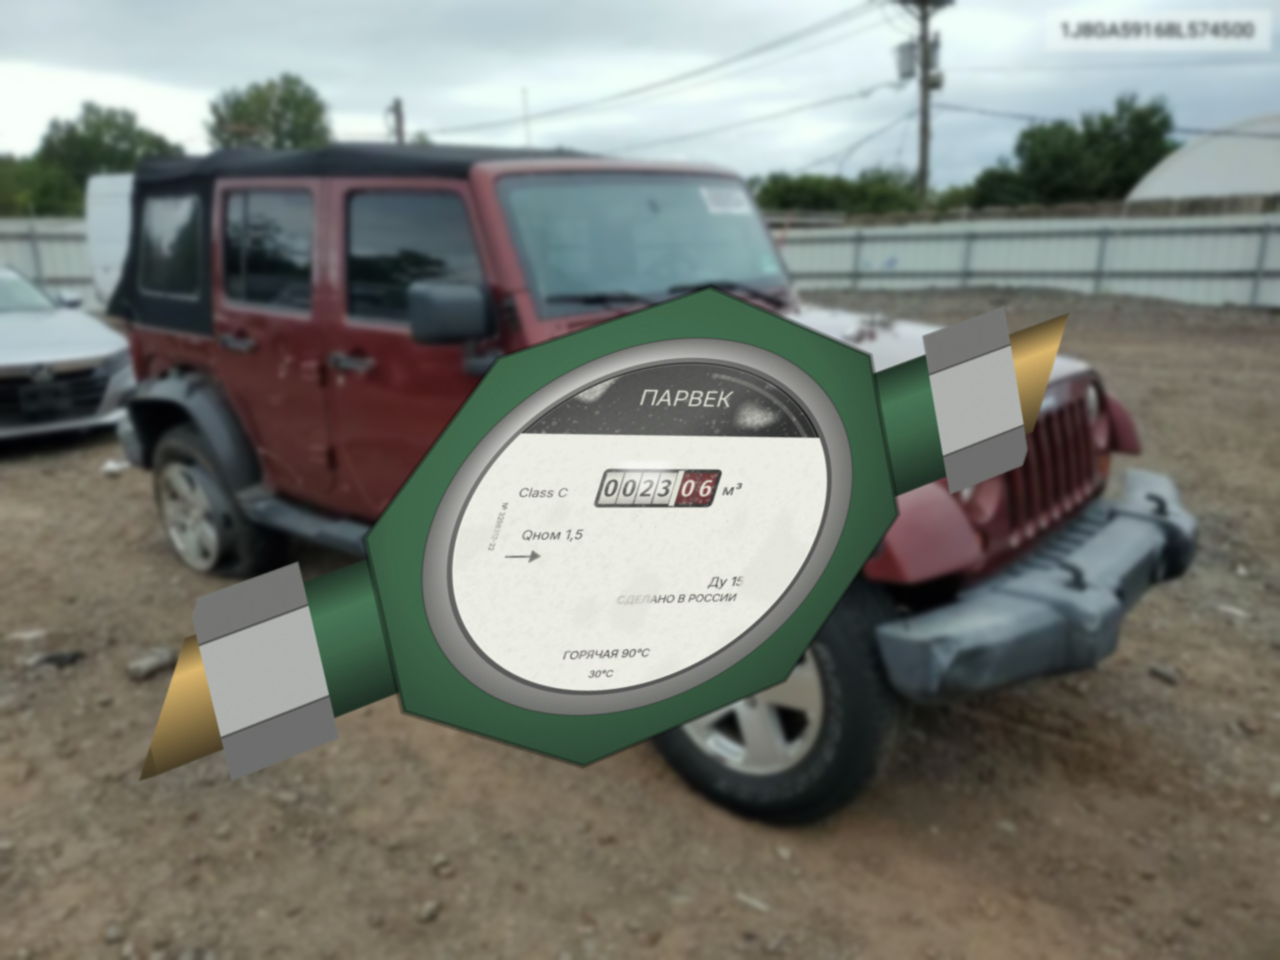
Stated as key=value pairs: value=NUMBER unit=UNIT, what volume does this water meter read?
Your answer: value=23.06 unit=m³
